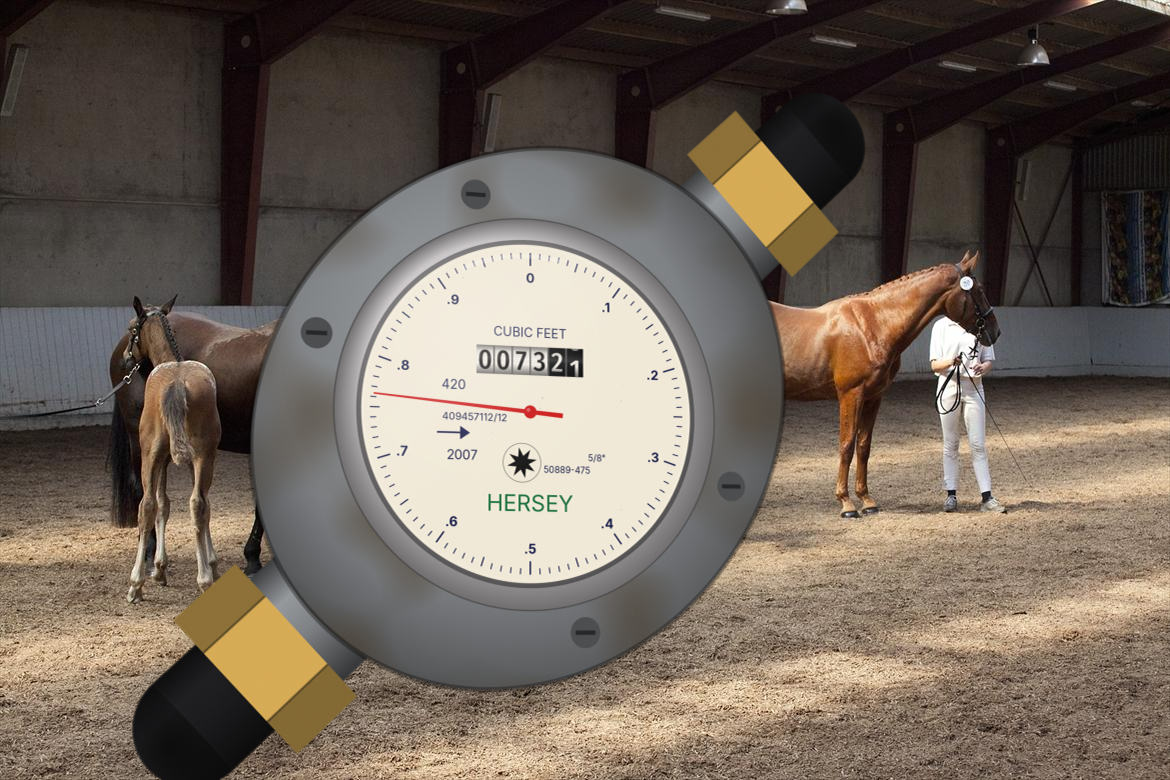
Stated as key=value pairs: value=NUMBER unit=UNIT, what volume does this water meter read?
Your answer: value=7320.76 unit=ft³
